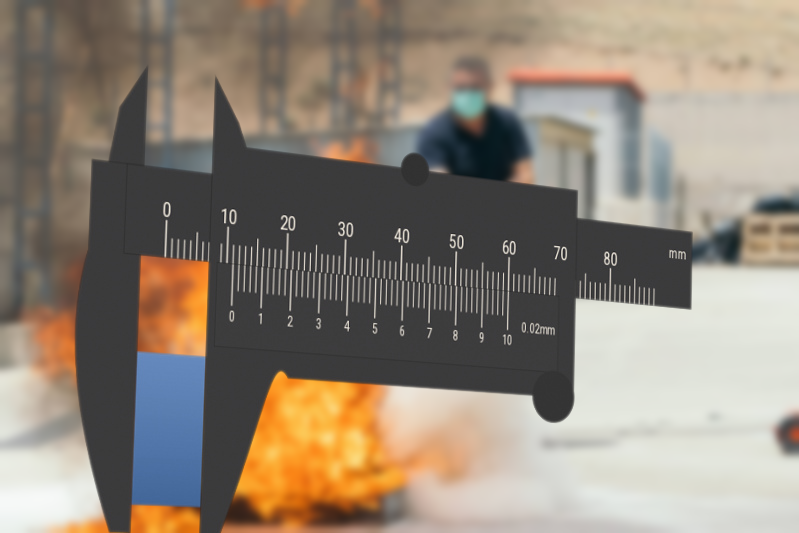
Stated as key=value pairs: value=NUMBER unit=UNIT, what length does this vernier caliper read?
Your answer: value=11.0 unit=mm
